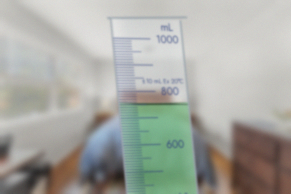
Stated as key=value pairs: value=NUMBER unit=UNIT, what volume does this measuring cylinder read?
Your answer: value=750 unit=mL
